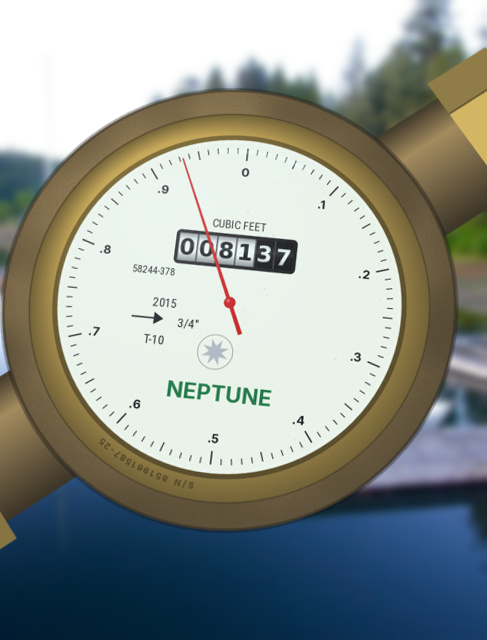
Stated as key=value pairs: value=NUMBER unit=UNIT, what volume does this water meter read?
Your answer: value=8136.93 unit=ft³
